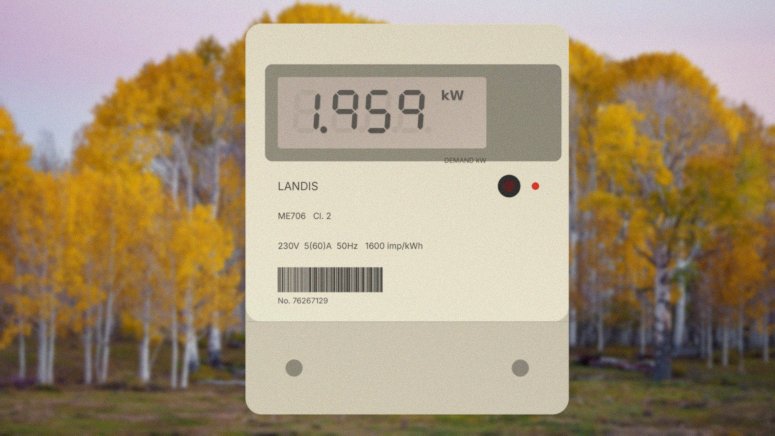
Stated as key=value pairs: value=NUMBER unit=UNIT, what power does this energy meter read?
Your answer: value=1.959 unit=kW
